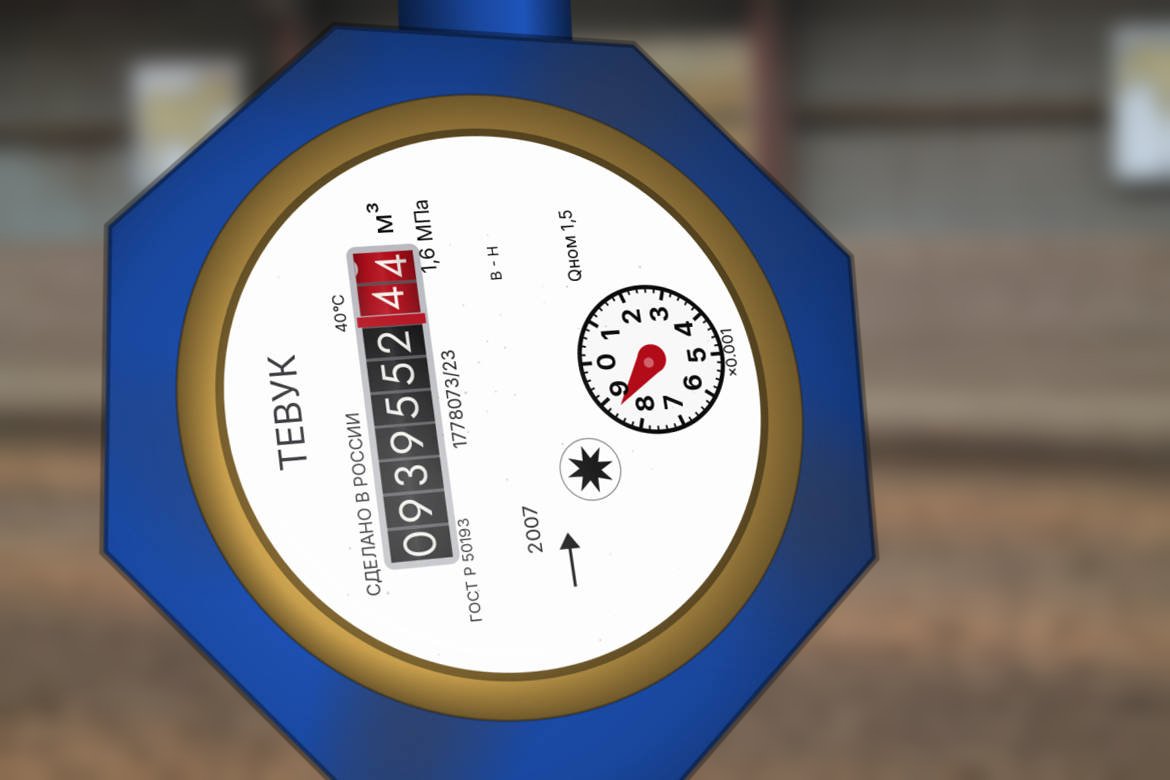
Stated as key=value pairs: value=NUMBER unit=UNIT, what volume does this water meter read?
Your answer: value=939552.438 unit=m³
